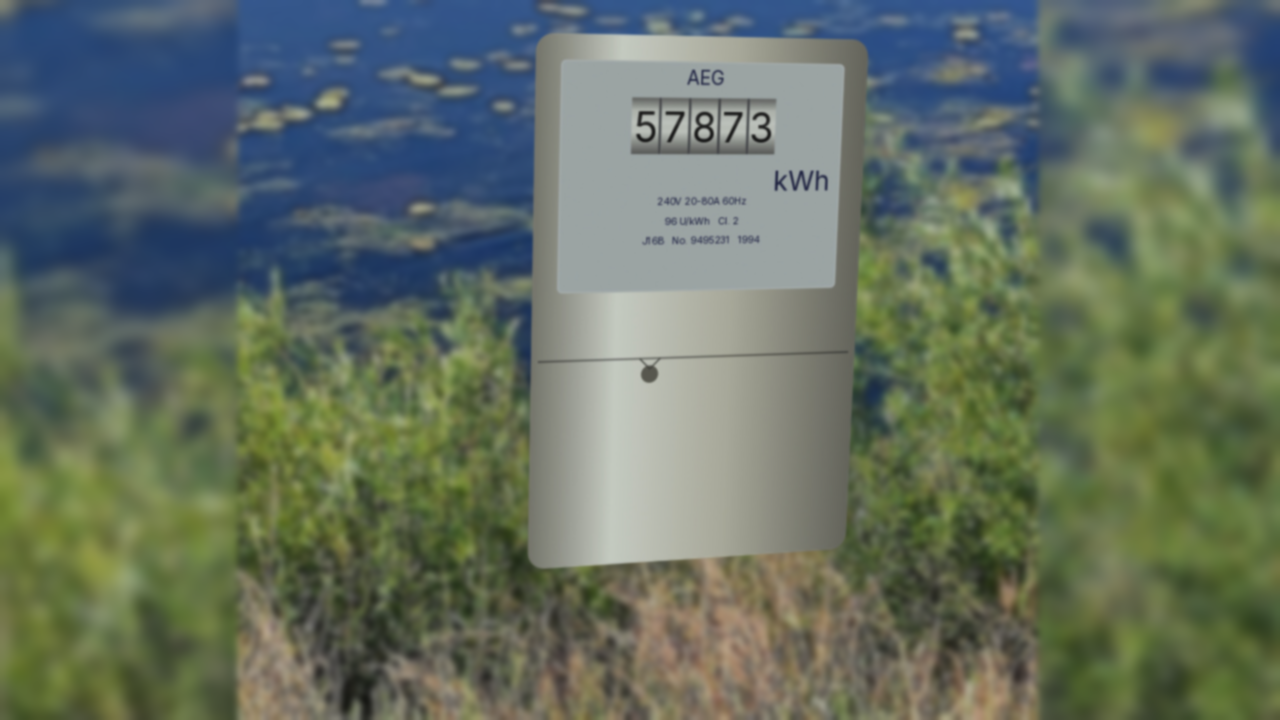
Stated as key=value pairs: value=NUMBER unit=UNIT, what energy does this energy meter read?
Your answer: value=57873 unit=kWh
